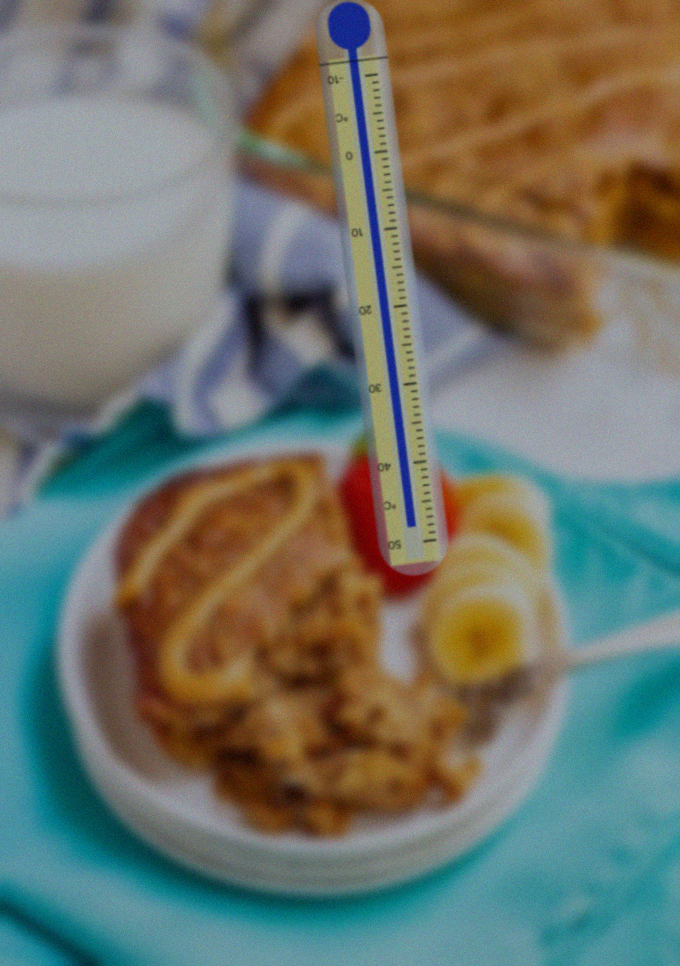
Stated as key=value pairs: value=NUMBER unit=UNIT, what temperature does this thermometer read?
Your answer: value=48 unit=°C
